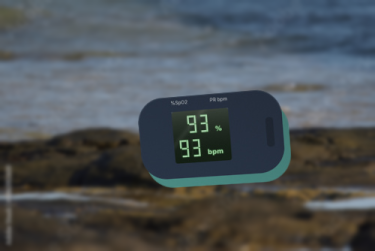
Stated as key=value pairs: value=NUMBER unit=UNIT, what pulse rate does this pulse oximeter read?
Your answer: value=93 unit=bpm
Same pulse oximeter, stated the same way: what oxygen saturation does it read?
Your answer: value=93 unit=%
